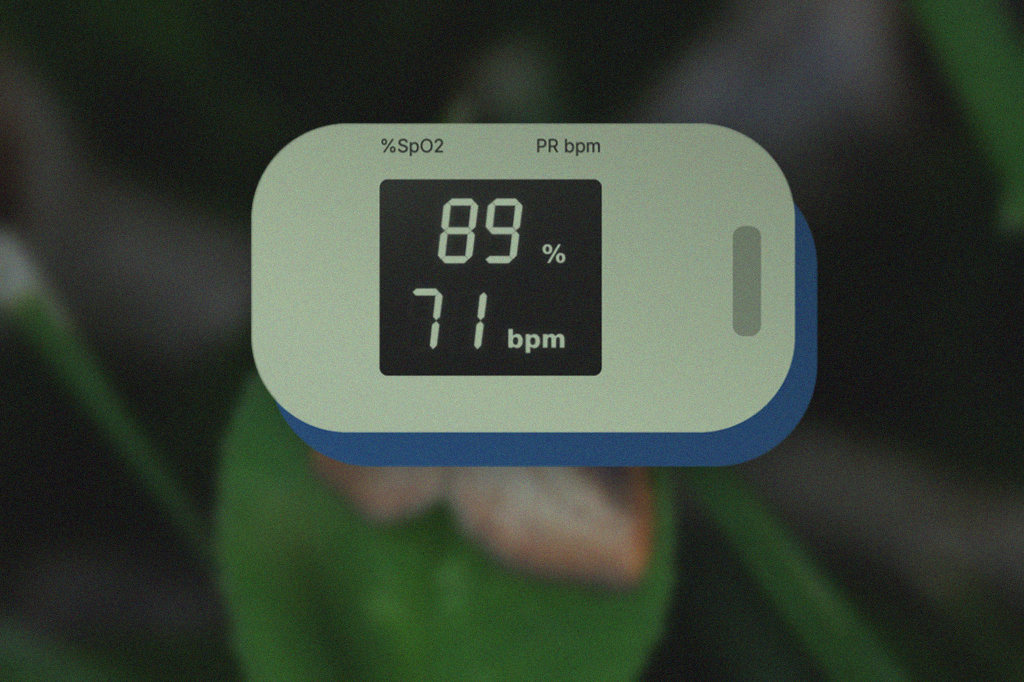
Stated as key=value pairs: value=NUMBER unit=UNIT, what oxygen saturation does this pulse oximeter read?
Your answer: value=89 unit=%
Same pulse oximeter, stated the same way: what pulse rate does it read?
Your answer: value=71 unit=bpm
